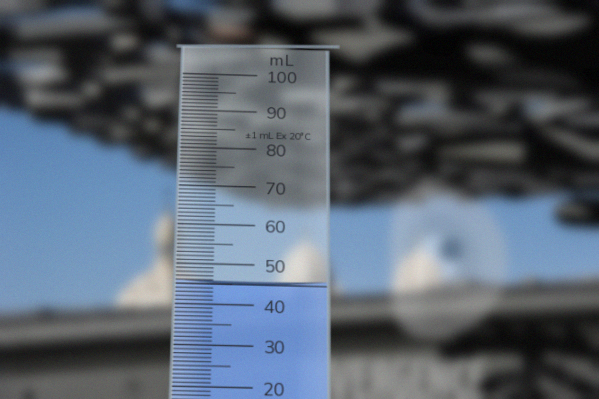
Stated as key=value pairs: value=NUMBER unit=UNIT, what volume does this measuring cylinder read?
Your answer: value=45 unit=mL
